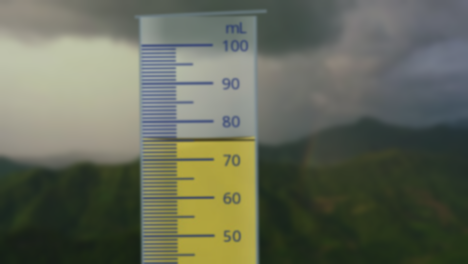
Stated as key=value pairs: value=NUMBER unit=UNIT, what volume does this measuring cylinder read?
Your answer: value=75 unit=mL
